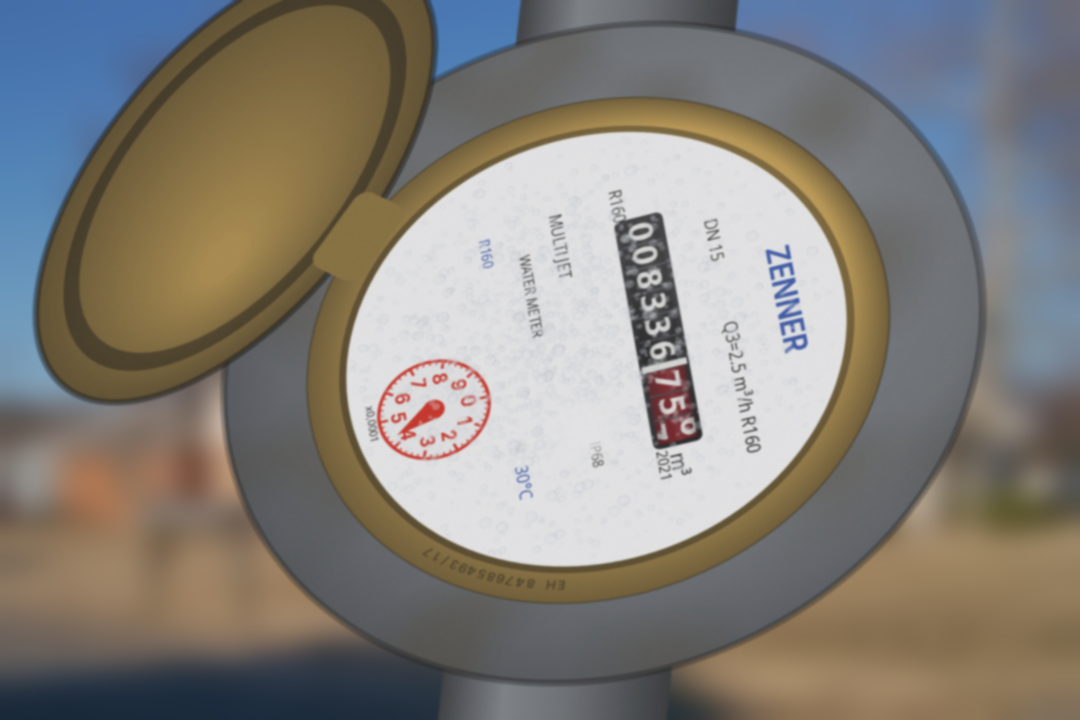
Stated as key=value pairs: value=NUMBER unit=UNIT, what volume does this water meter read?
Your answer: value=8336.7564 unit=m³
